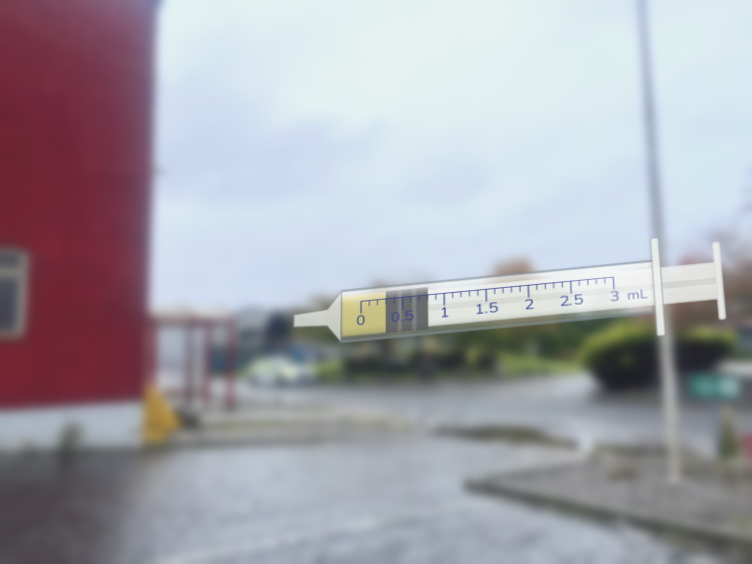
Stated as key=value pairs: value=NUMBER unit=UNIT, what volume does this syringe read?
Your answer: value=0.3 unit=mL
